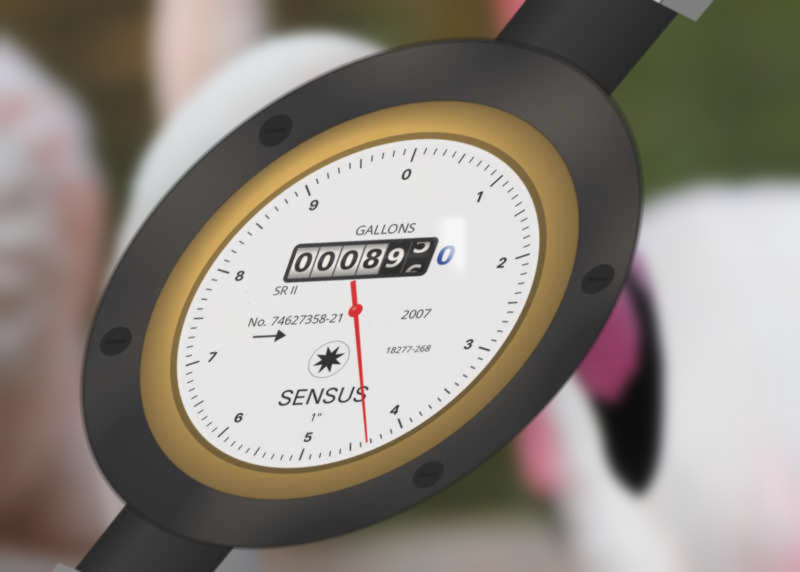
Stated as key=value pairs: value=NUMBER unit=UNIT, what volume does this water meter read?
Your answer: value=8954.3 unit=gal
